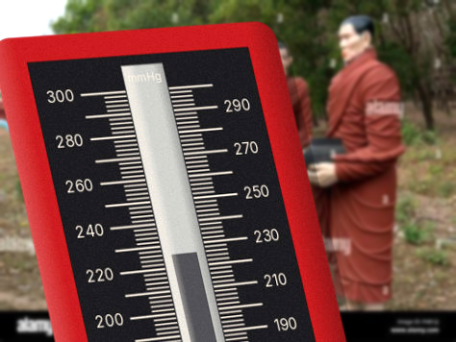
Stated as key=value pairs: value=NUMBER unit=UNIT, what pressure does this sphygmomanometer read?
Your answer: value=226 unit=mmHg
